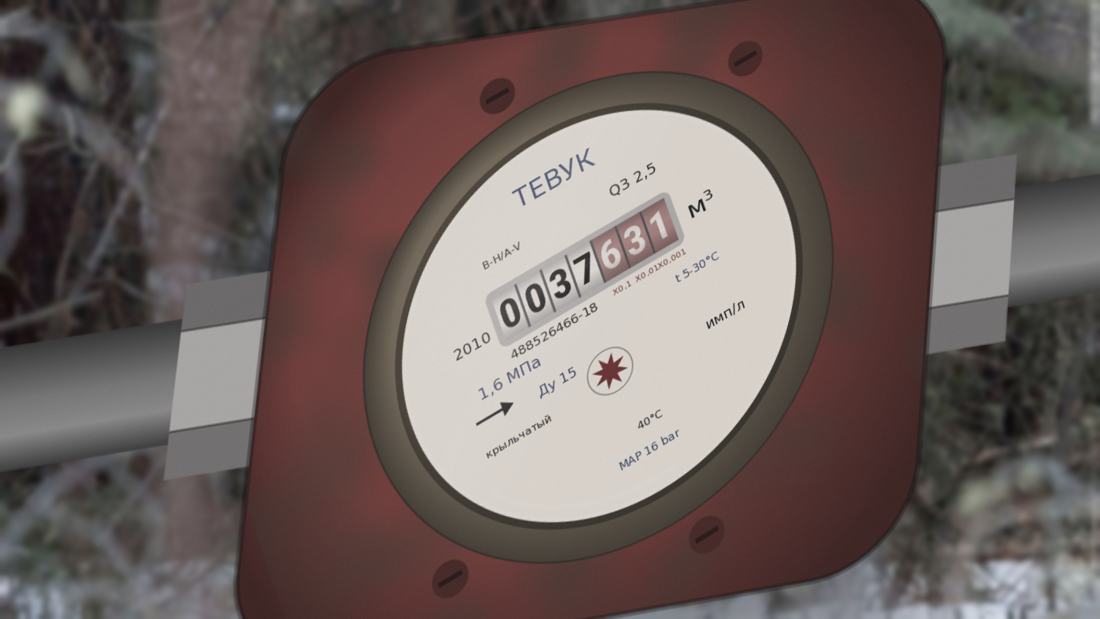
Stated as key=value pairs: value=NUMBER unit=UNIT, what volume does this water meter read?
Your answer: value=37.631 unit=m³
